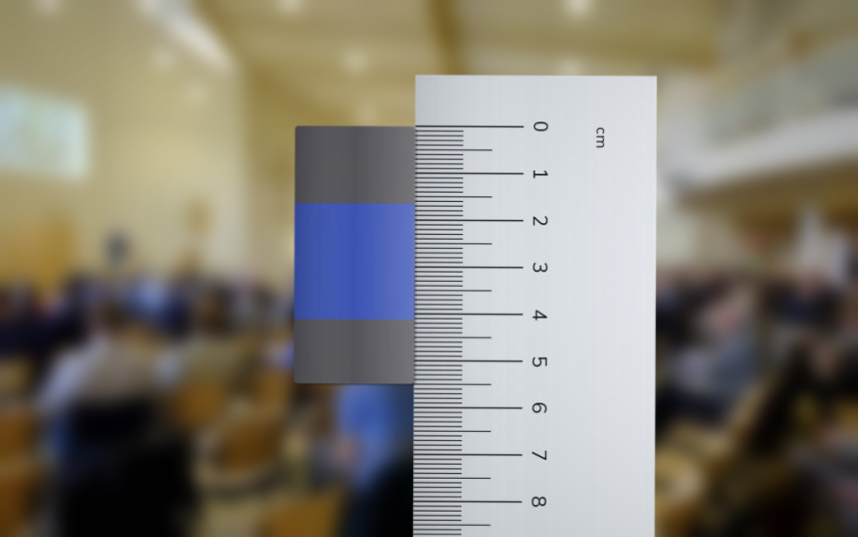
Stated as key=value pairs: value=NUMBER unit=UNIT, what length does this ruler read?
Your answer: value=5.5 unit=cm
